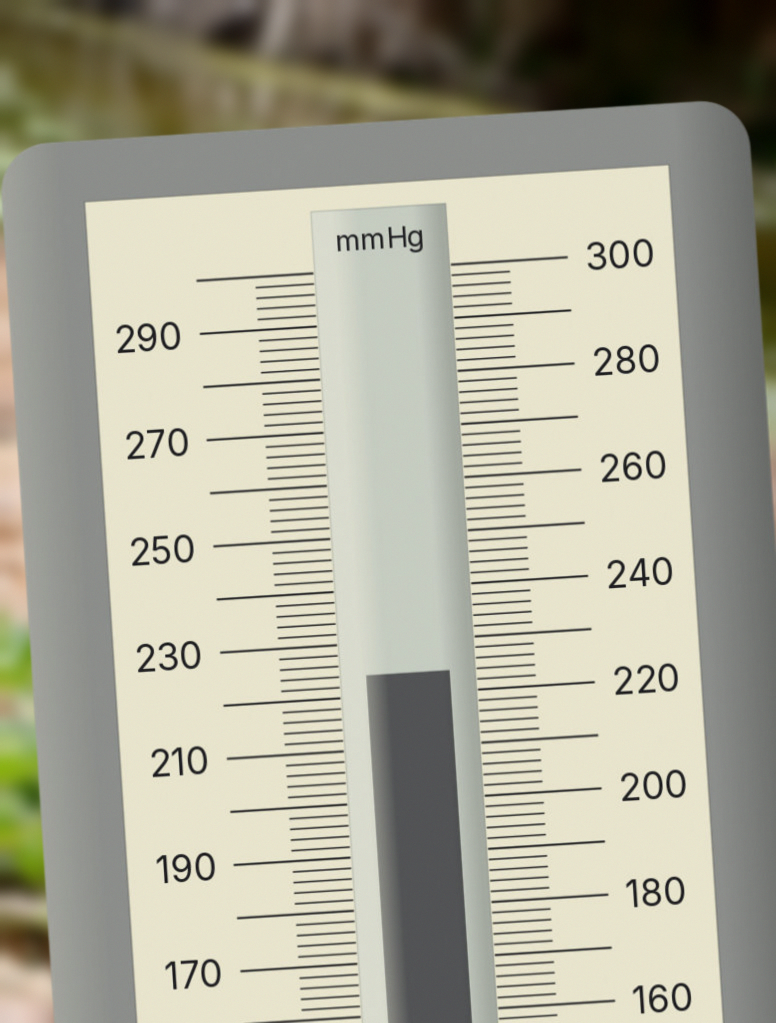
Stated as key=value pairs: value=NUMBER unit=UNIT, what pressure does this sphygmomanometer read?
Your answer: value=224 unit=mmHg
